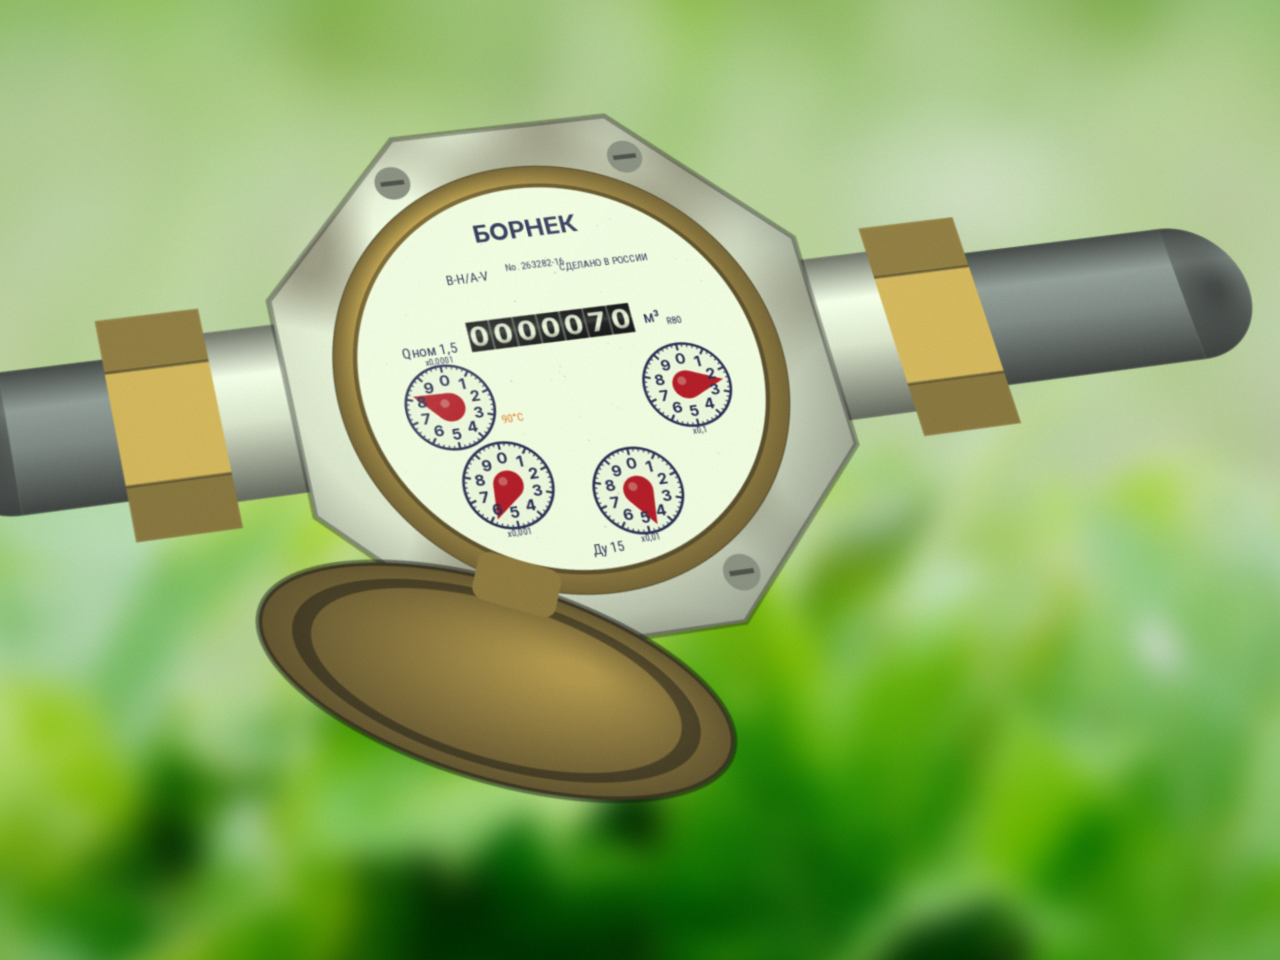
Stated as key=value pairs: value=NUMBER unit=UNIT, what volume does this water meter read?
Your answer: value=70.2458 unit=m³
